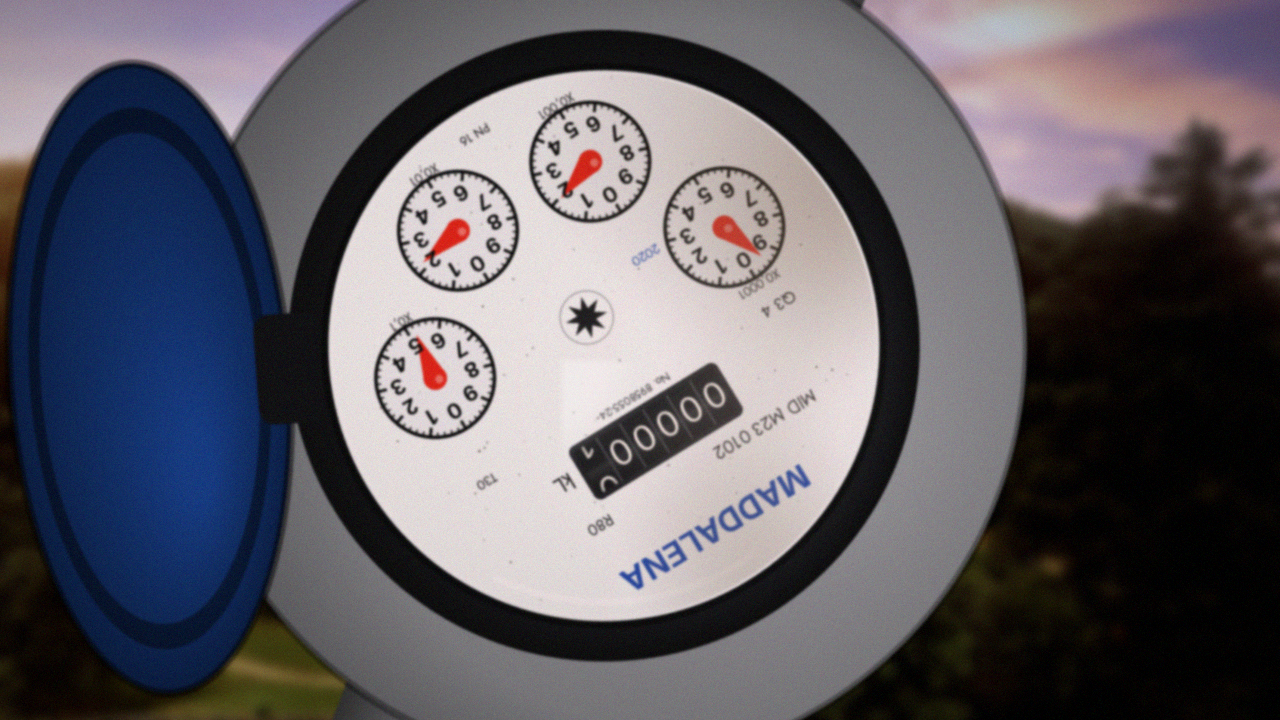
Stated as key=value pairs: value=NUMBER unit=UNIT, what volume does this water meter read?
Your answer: value=0.5219 unit=kL
